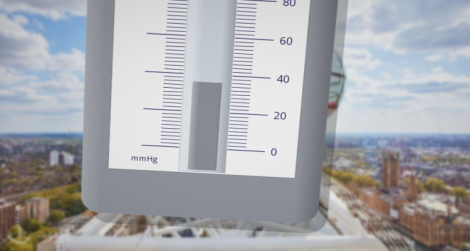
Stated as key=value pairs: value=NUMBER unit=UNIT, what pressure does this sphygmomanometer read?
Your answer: value=36 unit=mmHg
